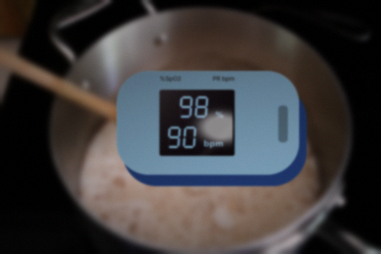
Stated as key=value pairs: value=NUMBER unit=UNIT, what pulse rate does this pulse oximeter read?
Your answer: value=90 unit=bpm
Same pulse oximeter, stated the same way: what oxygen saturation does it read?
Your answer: value=98 unit=%
